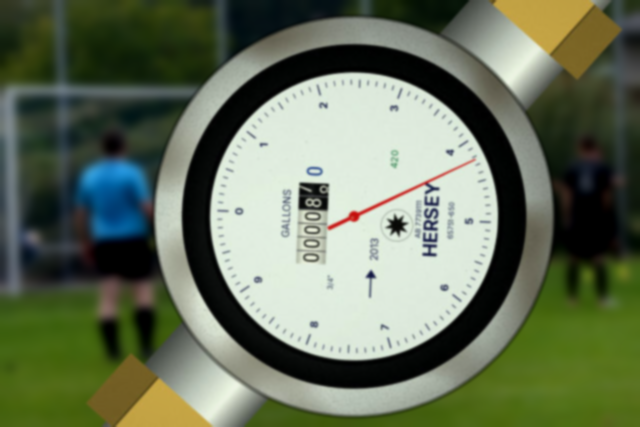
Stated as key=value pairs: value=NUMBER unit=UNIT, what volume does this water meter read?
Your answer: value=874.2 unit=gal
